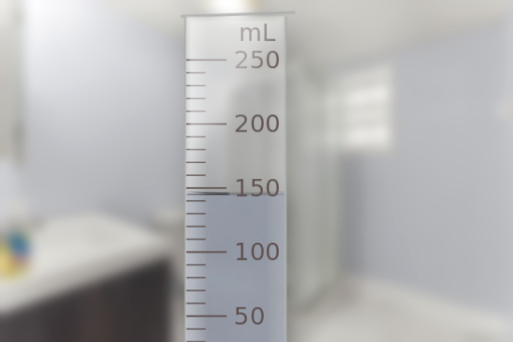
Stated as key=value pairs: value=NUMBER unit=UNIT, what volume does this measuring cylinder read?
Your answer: value=145 unit=mL
